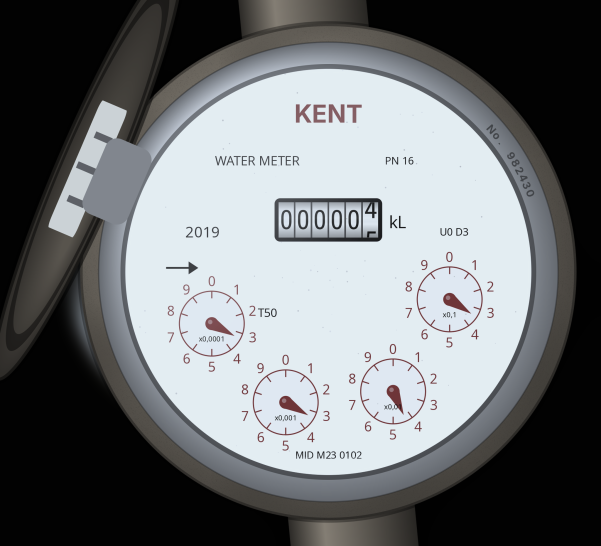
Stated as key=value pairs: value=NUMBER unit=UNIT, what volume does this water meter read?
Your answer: value=4.3433 unit=kL
